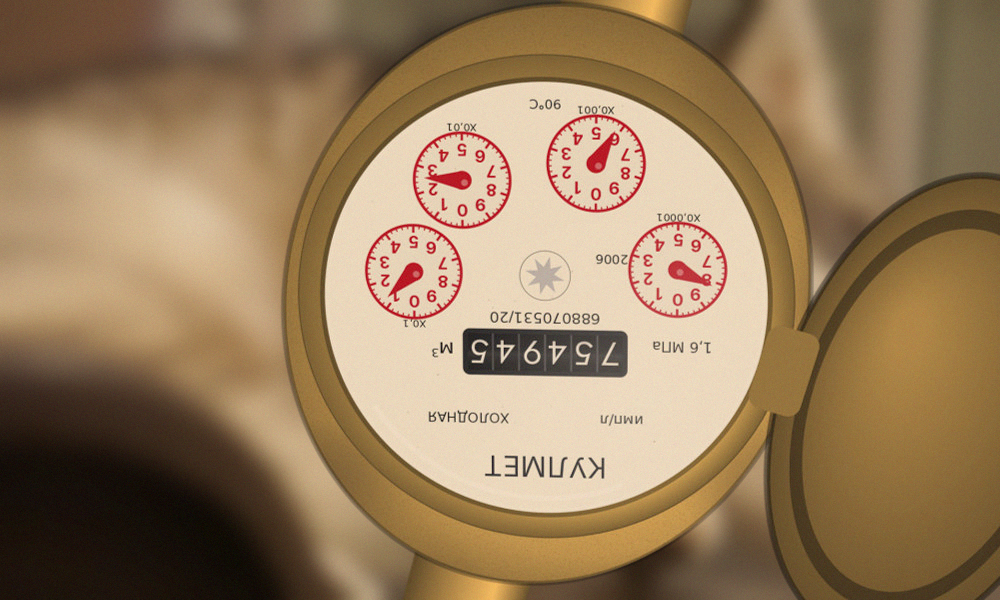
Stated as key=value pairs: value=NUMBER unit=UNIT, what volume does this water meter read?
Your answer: value=754945.1258 unit=m³
